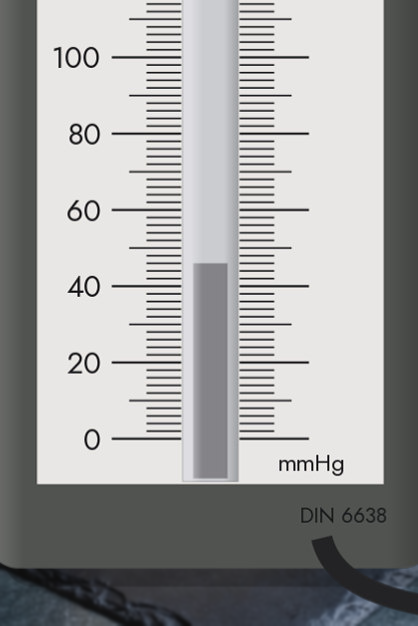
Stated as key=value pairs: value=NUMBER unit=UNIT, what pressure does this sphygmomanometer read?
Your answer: value=46 unit=mmHg
